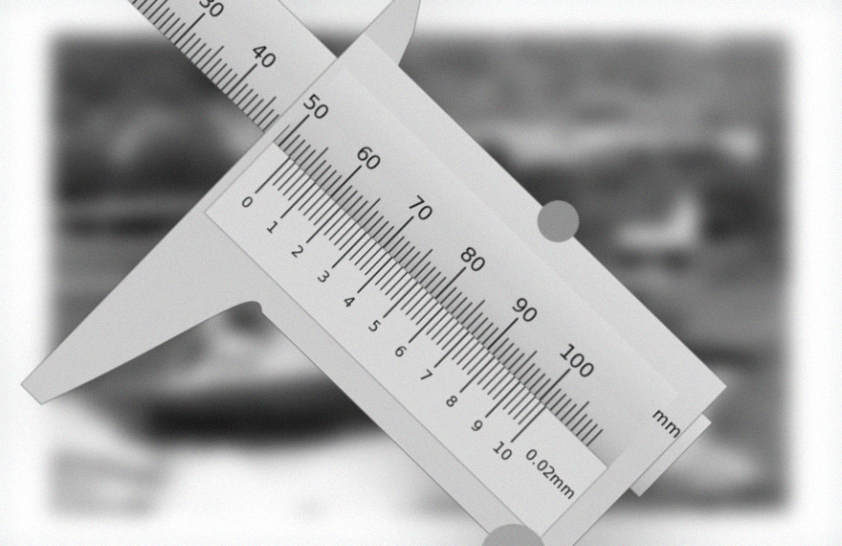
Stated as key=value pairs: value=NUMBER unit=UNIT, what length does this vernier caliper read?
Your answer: value=52.2 unit=mm
